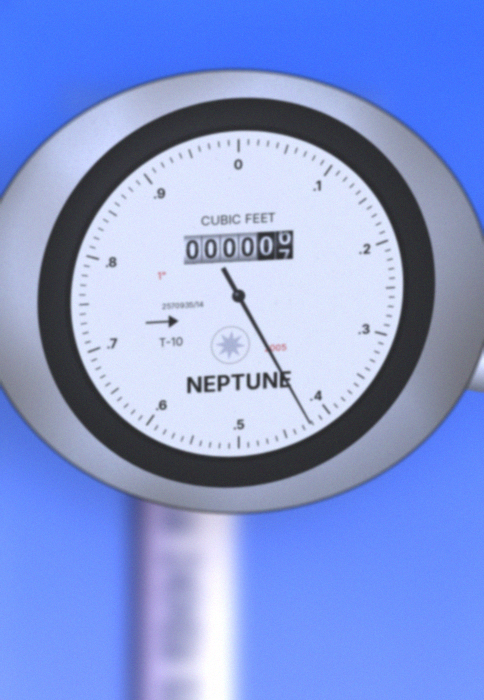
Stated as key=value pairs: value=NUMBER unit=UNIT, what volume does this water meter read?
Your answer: value=6.42 unit=ft³
